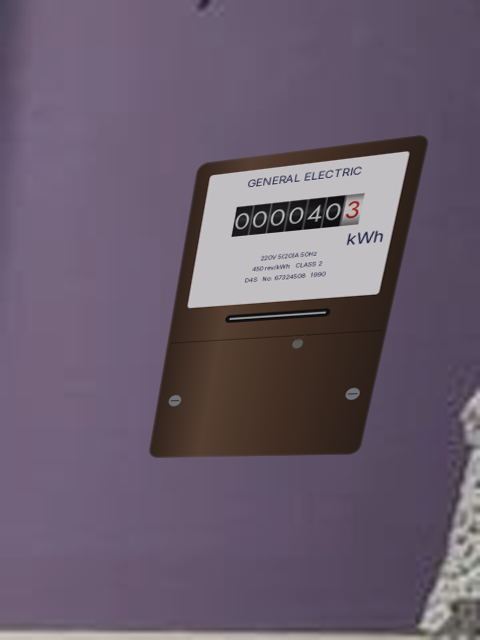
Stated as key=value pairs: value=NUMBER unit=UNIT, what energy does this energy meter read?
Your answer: value=40.3 unit=kWh
